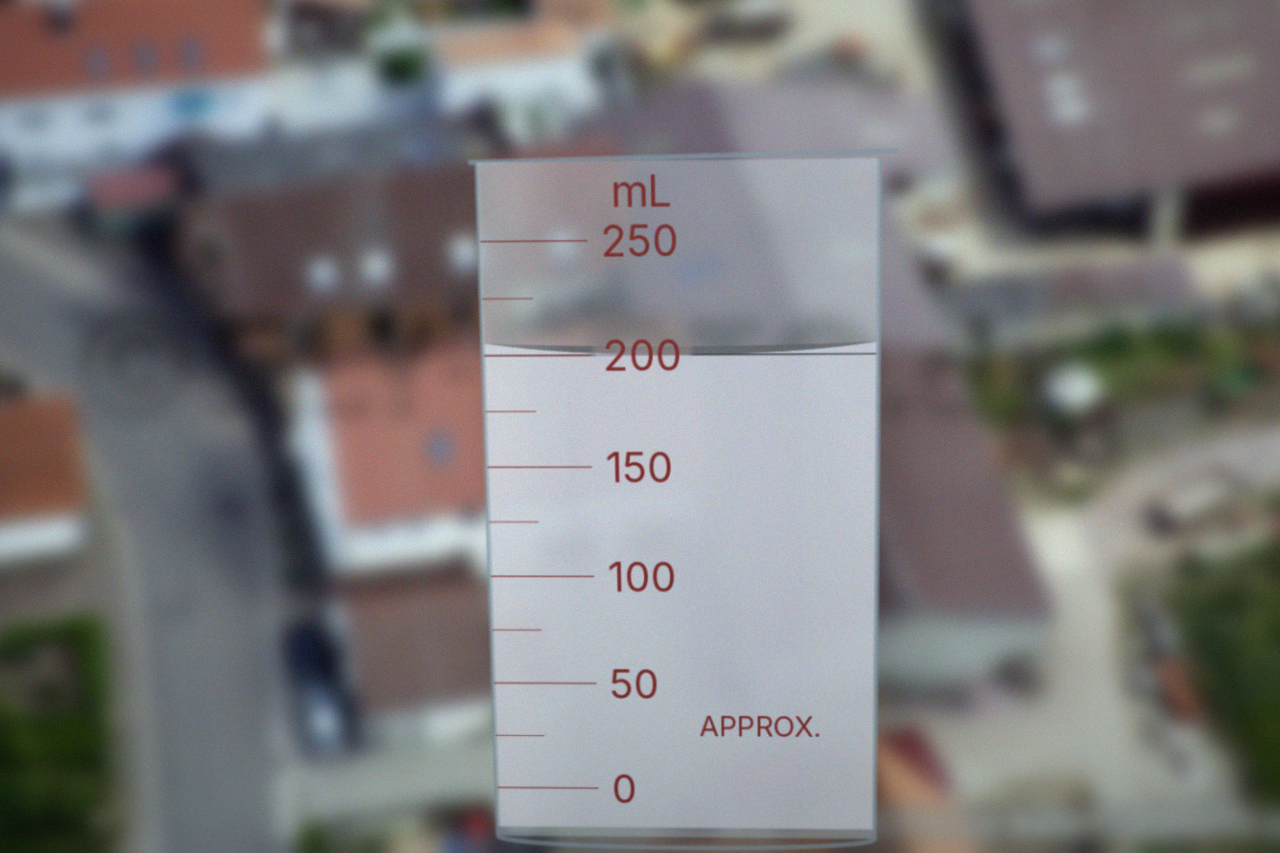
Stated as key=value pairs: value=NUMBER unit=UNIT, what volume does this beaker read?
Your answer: value=200 unit=mL
